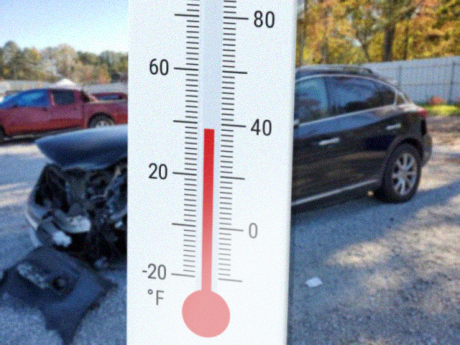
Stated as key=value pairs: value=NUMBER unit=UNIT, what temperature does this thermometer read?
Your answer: value=38 unit=°F
